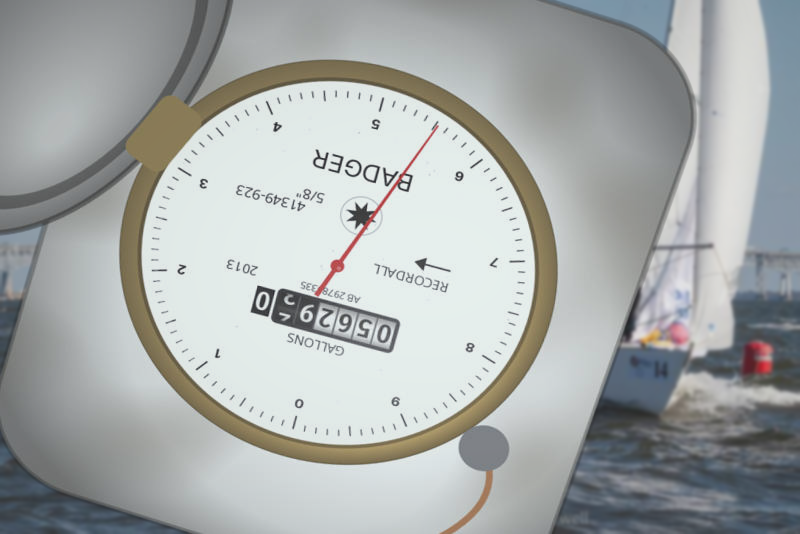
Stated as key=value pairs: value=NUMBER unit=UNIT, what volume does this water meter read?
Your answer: value=562925.5 unit=gal
